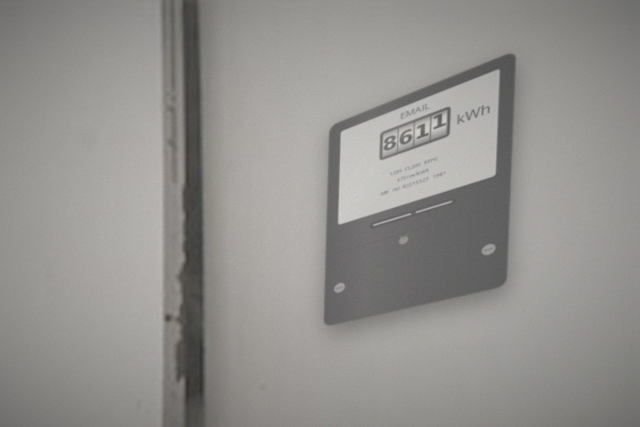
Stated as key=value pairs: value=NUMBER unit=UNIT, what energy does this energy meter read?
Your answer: value=8611 unit=kWh
